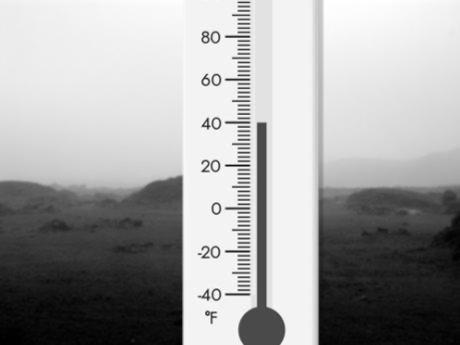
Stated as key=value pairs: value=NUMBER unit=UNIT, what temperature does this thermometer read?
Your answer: value=40 unit=°F
